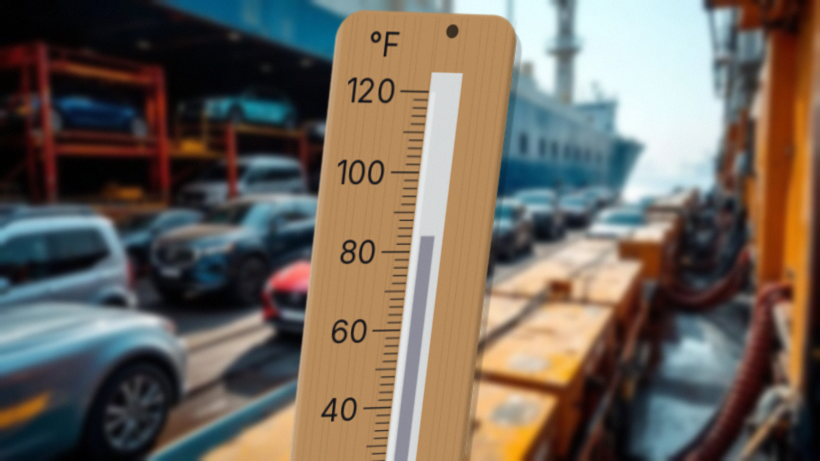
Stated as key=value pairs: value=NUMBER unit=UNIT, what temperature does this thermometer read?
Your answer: value=84 unit=°F
